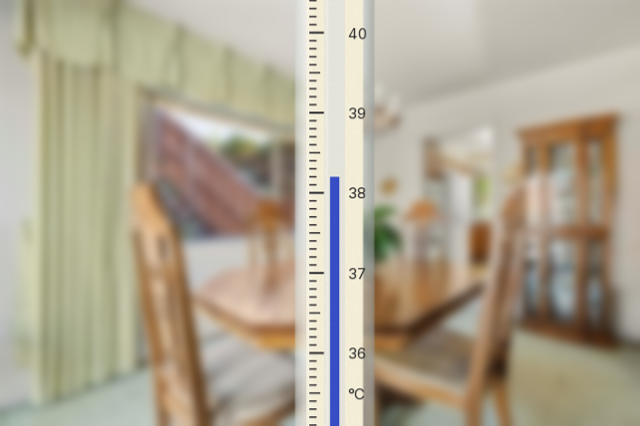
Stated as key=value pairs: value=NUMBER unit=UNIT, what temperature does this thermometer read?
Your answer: value=38.2 unit=°C
